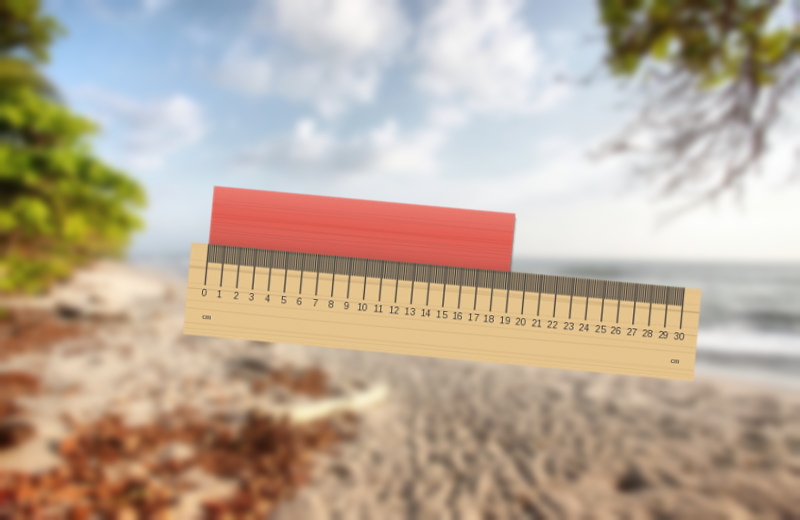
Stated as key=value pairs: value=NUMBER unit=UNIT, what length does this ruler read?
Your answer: value=19 unit=cm
